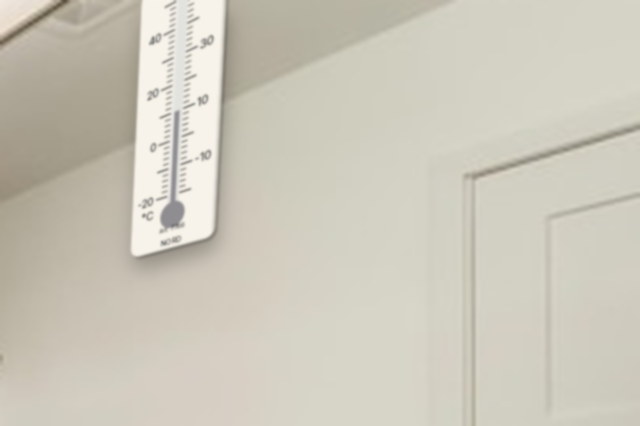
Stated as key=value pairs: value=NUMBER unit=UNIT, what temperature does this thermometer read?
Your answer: value=10 unit=°C
